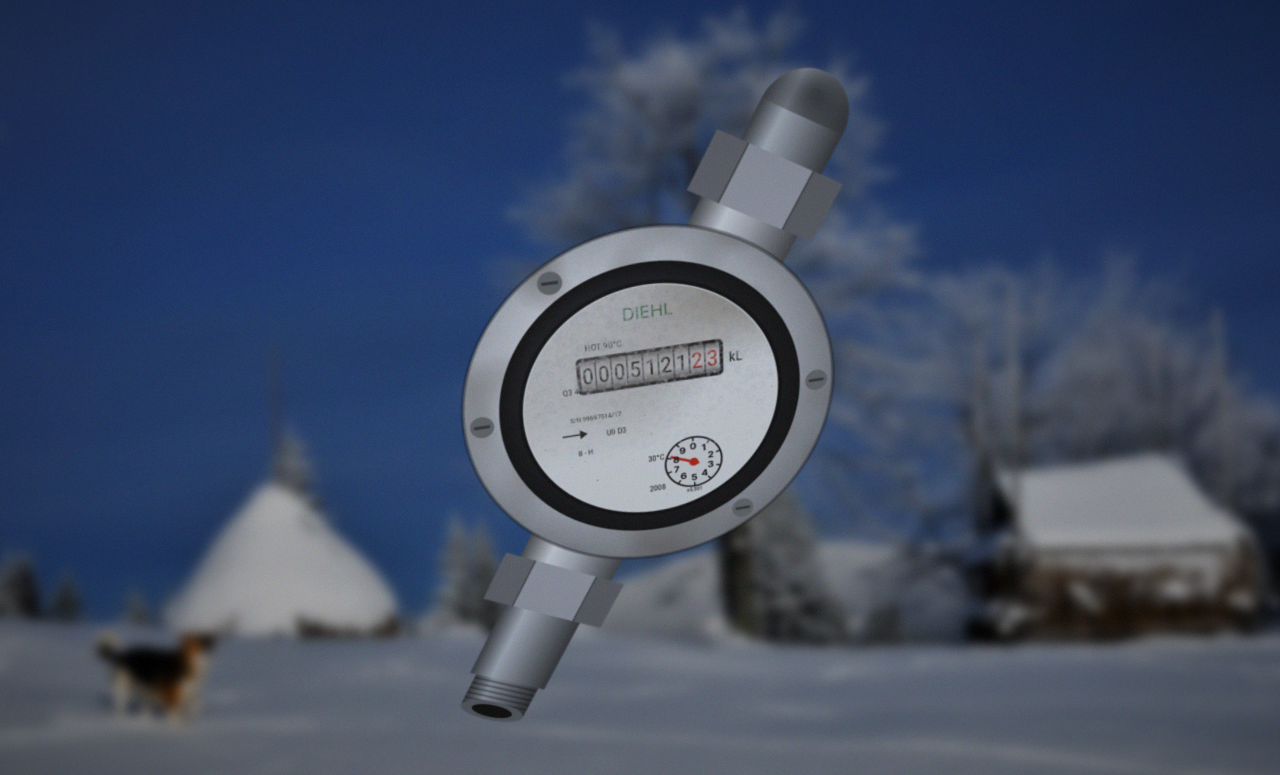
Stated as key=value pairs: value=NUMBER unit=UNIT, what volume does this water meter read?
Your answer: value=5121.238 unit=kL
